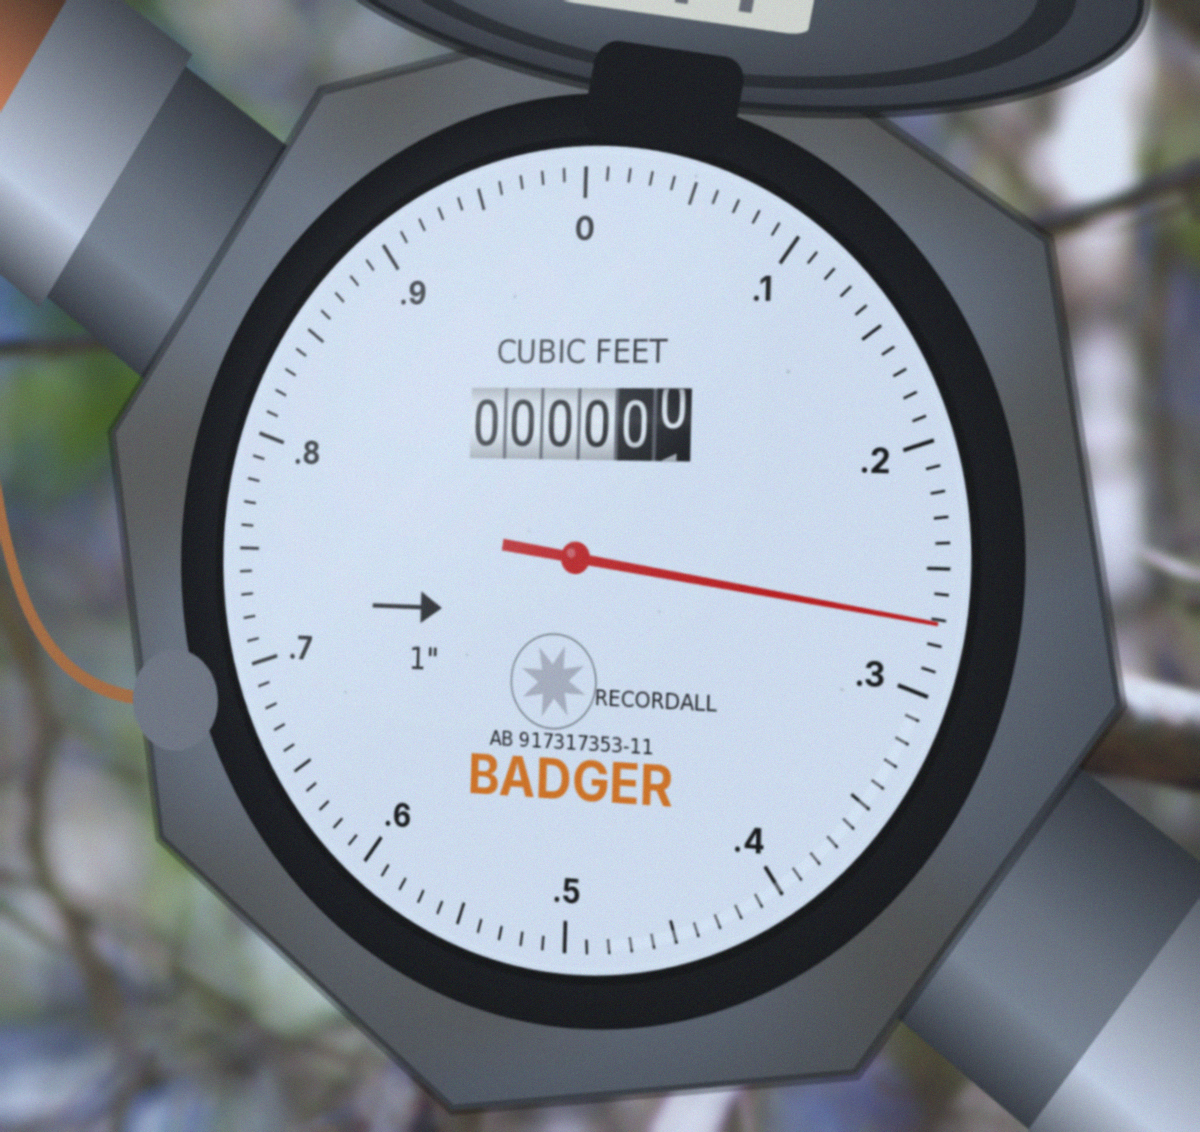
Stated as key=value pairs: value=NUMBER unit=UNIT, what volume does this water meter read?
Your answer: value=0.27 unit=ft³
